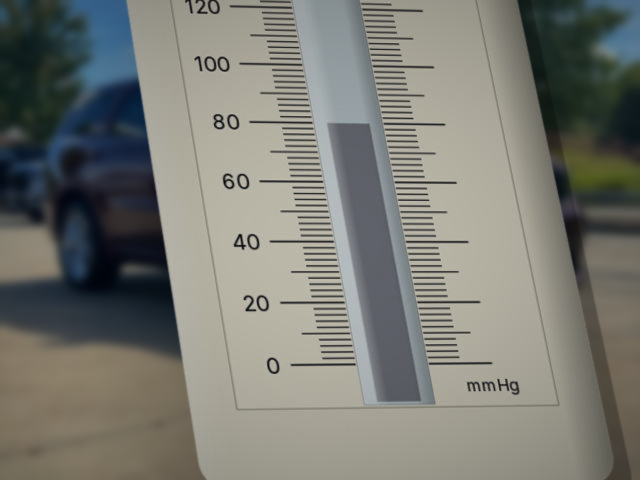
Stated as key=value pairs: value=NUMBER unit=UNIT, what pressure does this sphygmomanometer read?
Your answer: value=80 unit=mmHg
